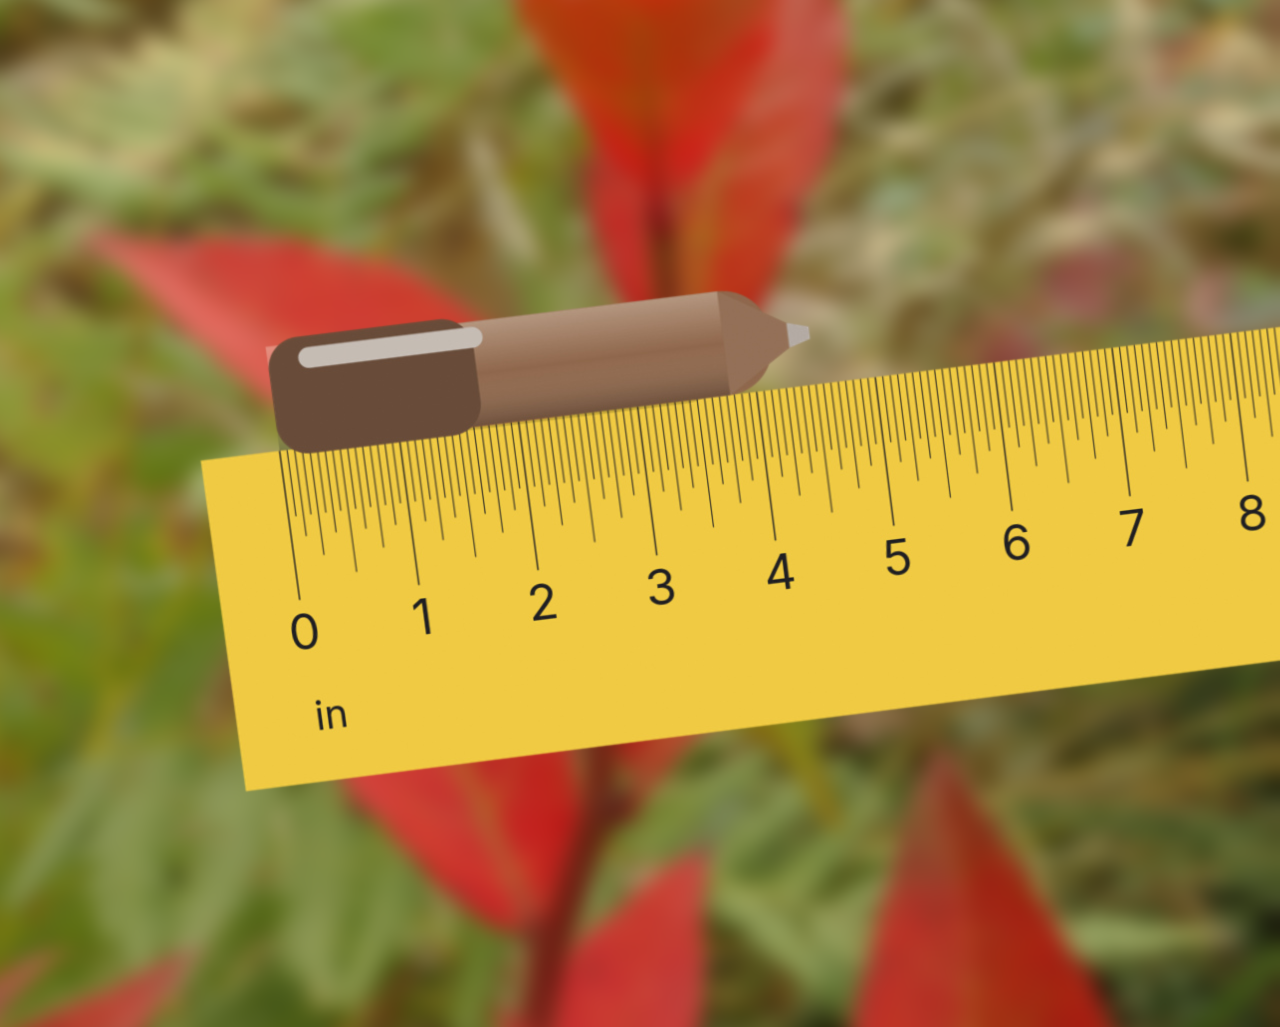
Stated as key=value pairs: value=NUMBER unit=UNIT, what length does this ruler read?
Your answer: value=4.5 unit=in
